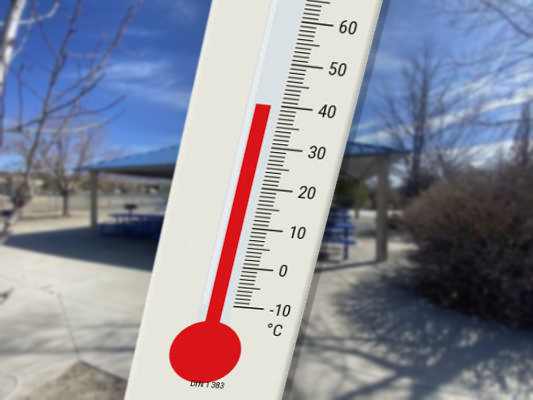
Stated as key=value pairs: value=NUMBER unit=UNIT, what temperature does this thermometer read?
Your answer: value=40 unit=°C
